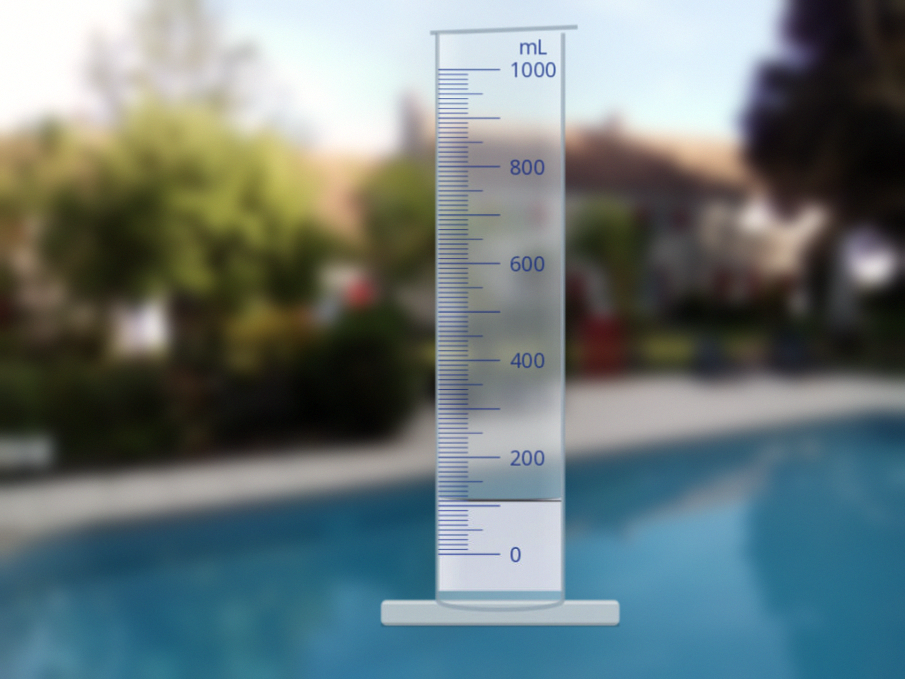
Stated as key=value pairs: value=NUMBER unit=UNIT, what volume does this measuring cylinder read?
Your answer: value=110 unit=mL
